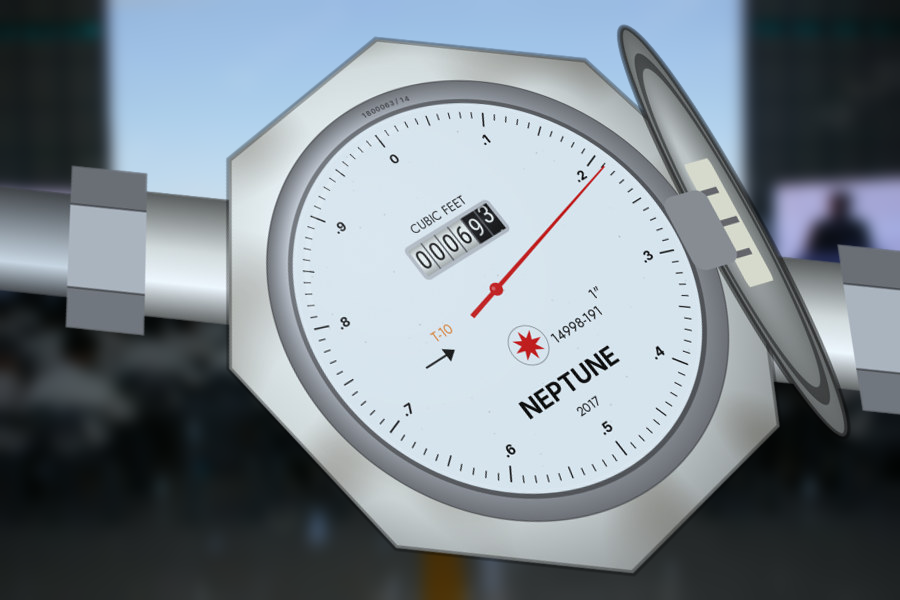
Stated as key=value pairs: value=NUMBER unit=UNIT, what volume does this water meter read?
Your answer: value=693.21 unit=ft³
